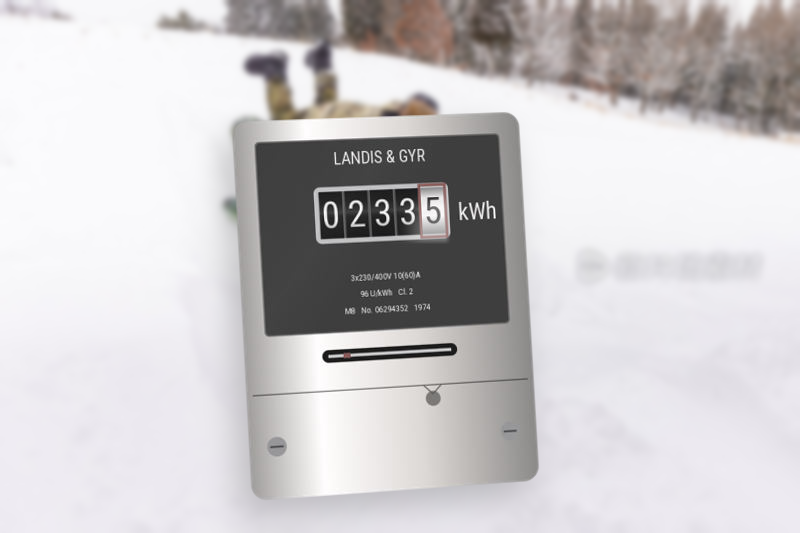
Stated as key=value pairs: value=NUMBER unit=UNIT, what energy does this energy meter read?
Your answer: value=233.5 unit=kWh
